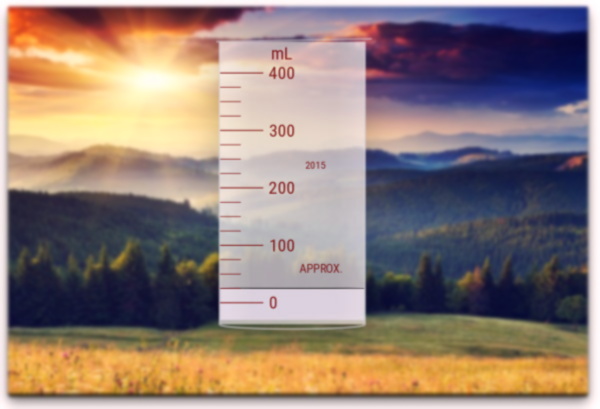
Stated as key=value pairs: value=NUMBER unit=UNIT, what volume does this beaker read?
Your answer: value=25 unit=mL
